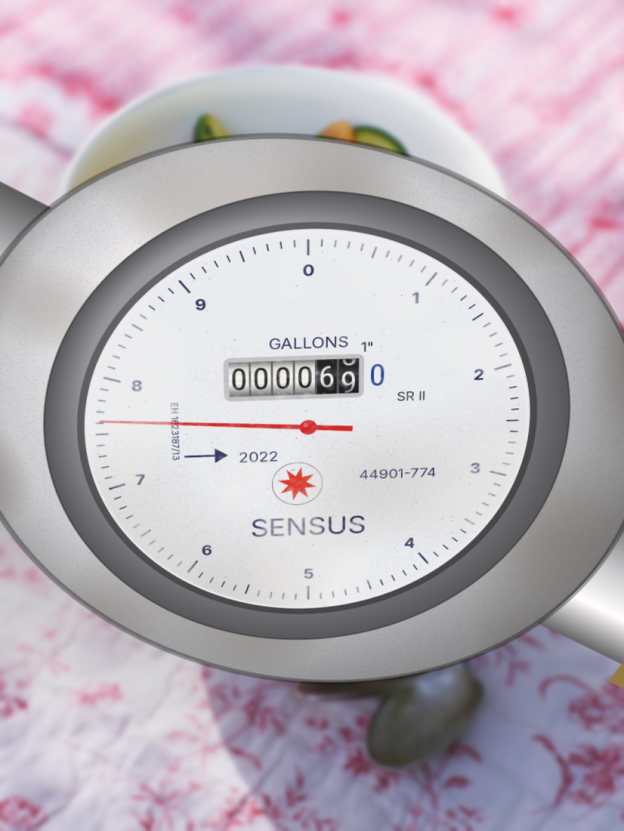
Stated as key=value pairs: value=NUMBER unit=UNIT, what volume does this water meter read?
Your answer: value=687.6 unit=gal
